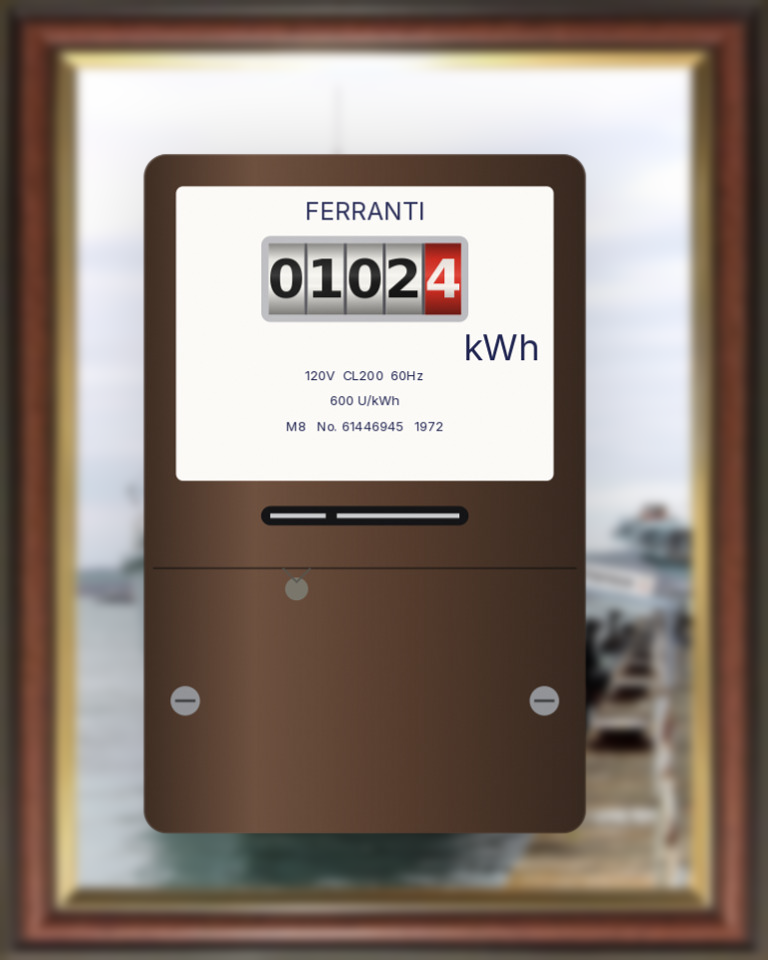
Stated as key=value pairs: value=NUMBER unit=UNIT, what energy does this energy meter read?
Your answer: value=102.4 unit=kWh
